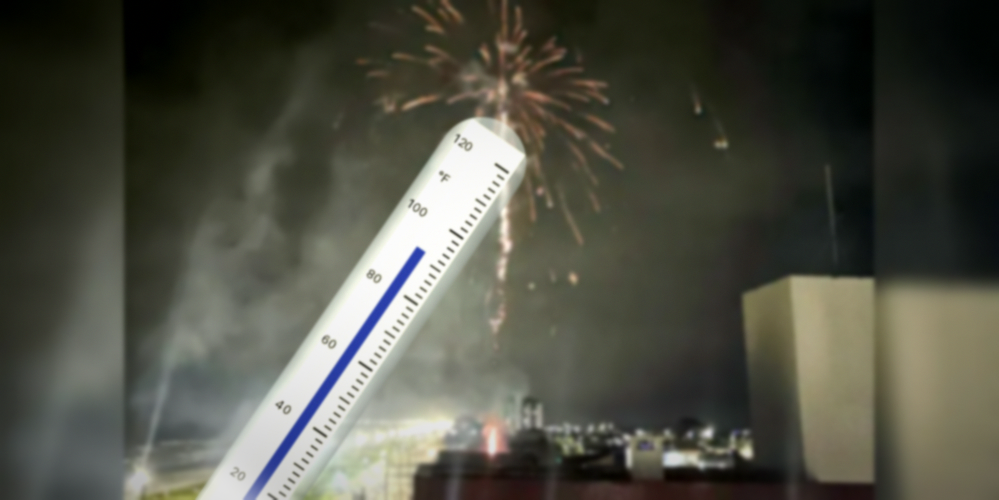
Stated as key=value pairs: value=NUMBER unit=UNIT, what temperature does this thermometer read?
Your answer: value=92 unit=°F
